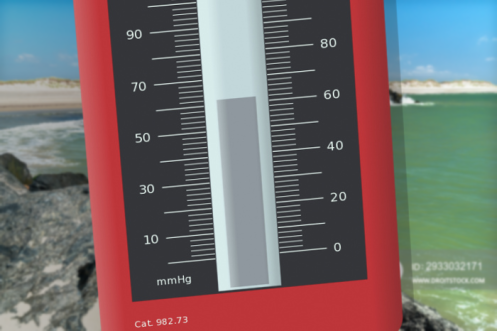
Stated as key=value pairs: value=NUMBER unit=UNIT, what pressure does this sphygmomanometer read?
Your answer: value=62 unit=mmHg
